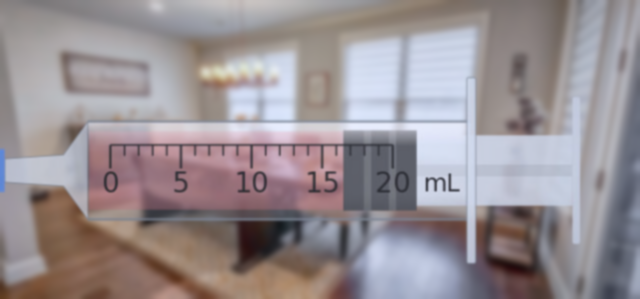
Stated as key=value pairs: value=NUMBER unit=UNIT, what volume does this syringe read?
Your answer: value=16.5 unit=mL
